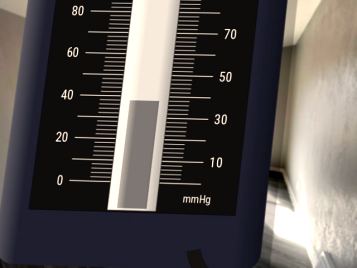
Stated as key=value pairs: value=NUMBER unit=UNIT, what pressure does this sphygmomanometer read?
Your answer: value=38 unit=mmHg
